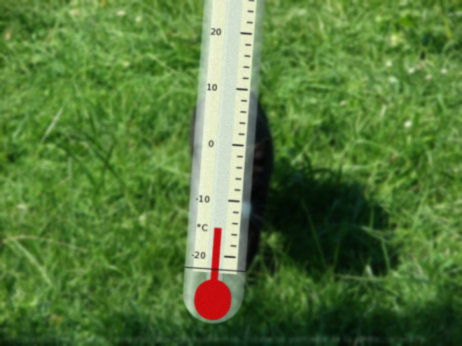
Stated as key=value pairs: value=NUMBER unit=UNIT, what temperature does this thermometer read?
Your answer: value=-15 unit=°C
